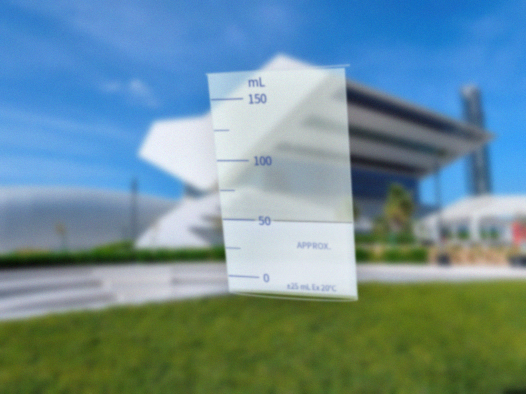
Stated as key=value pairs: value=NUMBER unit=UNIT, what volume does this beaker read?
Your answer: value=50 unit=mL
